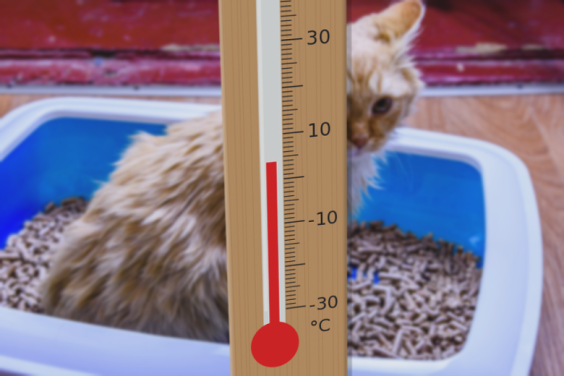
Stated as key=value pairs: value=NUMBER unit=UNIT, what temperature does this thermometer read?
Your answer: value=4 unit=°C
